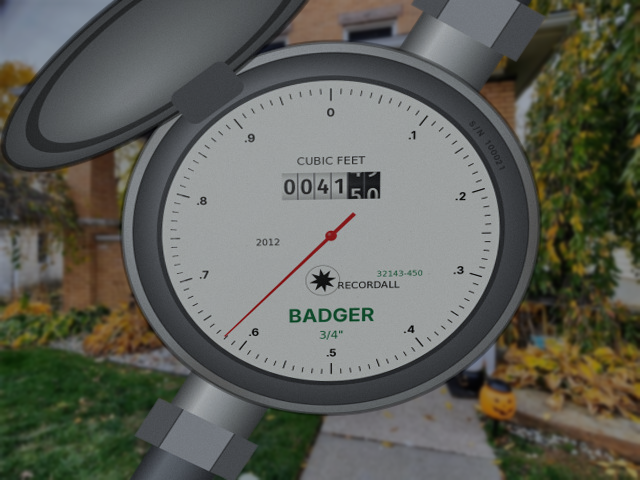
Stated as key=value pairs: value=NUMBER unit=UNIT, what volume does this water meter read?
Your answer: value=4149.62 unit=ft³
